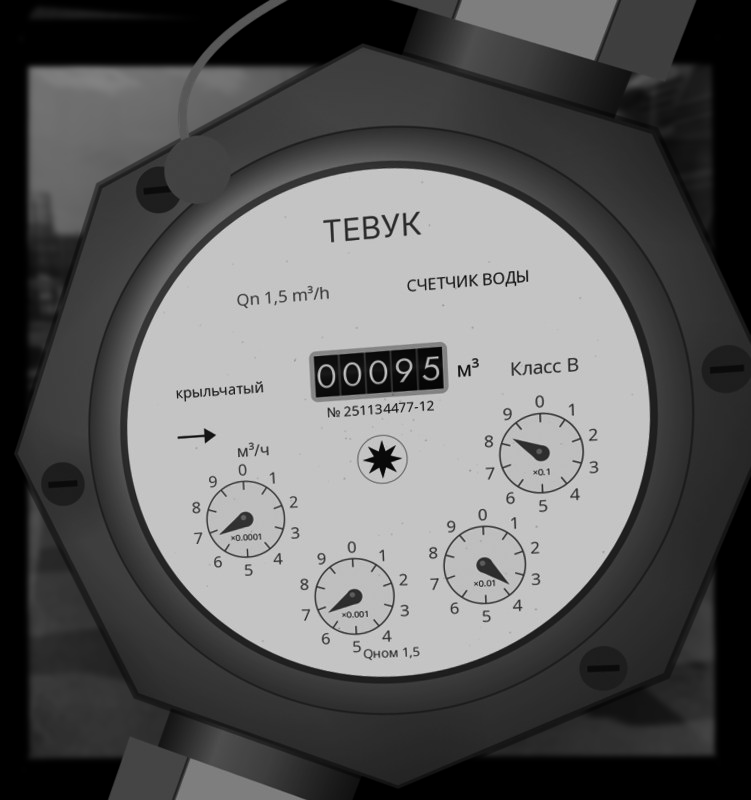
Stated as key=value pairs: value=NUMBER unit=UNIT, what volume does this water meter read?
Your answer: value=95.8366 unit=m³
